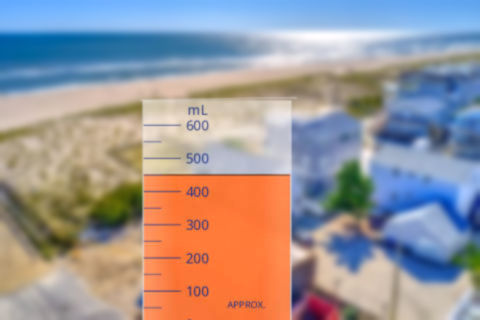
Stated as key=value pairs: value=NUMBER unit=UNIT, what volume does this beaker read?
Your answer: value=450 unit=mL
